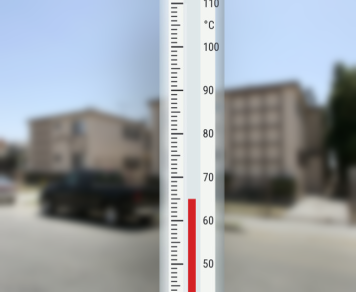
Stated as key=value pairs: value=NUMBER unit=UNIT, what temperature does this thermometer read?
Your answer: value=65 unit=°C
